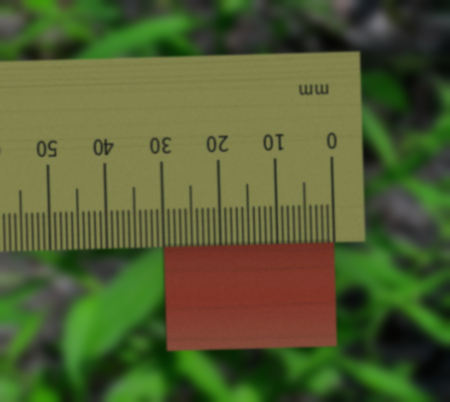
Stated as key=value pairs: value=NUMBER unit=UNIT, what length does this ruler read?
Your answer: value=30 unit=mm
